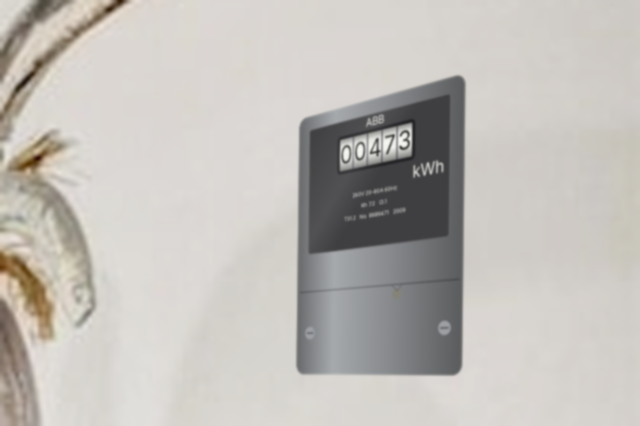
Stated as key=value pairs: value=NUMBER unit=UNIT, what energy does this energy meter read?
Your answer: value=473 unit=kWh
